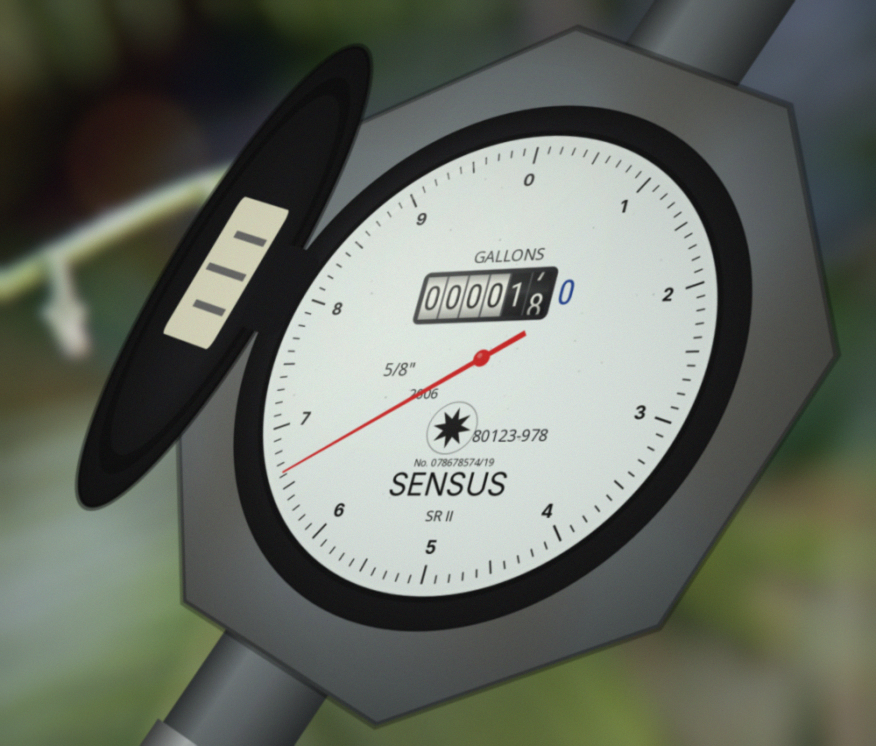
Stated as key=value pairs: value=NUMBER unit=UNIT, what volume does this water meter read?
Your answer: value=176.6 unit=gal
